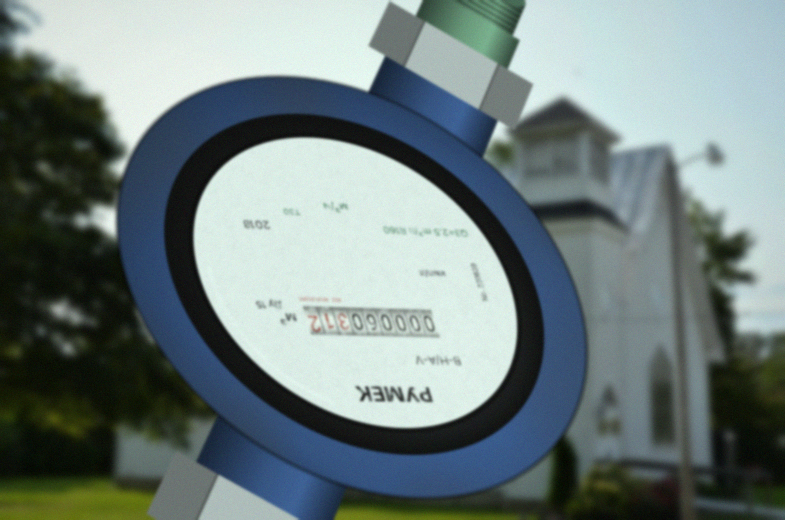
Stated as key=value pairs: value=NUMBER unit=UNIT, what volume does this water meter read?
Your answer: value=60.312 unit=m³
